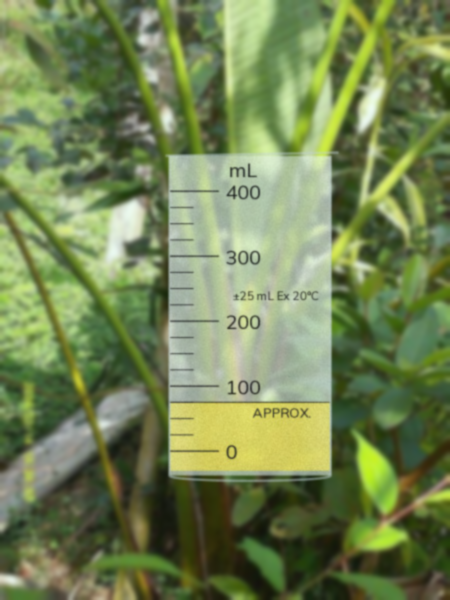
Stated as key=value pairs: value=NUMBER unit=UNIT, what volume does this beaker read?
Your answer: value=75 unit=mL
